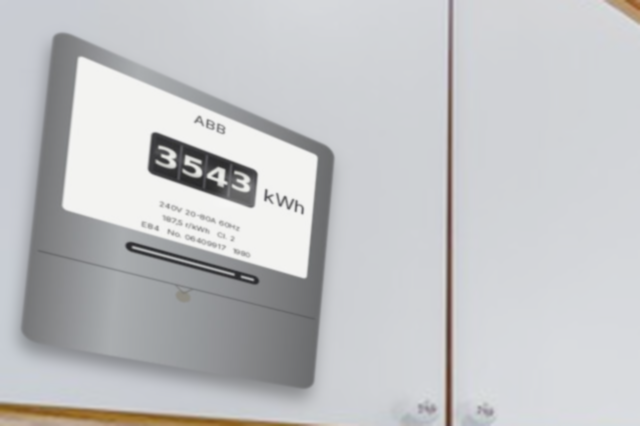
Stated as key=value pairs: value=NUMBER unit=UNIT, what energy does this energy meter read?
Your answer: value=3543 unit=kWh
